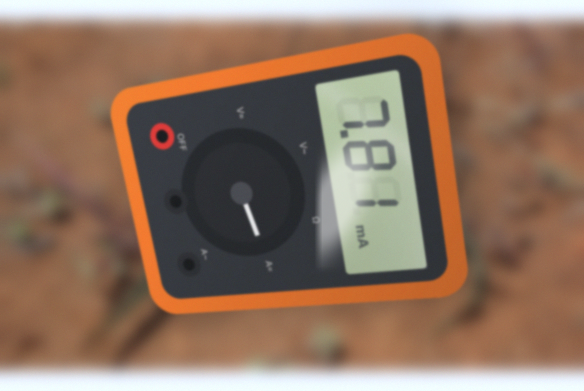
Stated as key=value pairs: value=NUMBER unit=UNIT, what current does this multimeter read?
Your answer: value=7.81 unit=mA
